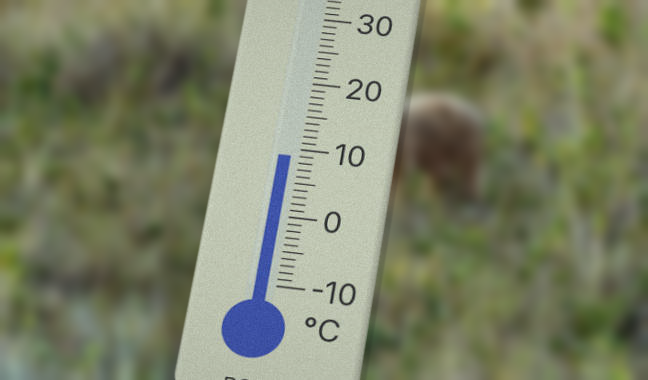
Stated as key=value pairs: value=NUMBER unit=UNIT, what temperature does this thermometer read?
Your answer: value=9 unit=°C
